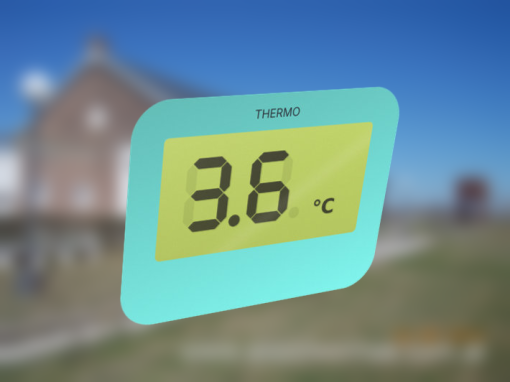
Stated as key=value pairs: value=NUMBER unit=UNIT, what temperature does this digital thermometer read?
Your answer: value=3.6 unit=°C
